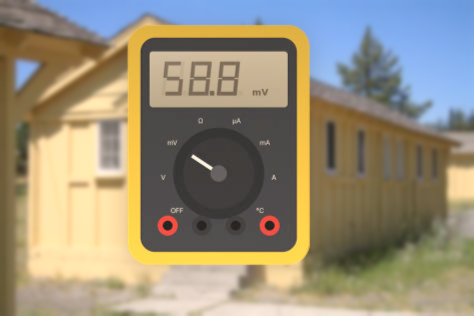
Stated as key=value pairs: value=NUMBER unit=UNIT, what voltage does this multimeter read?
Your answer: value=58.8 unit=mV
